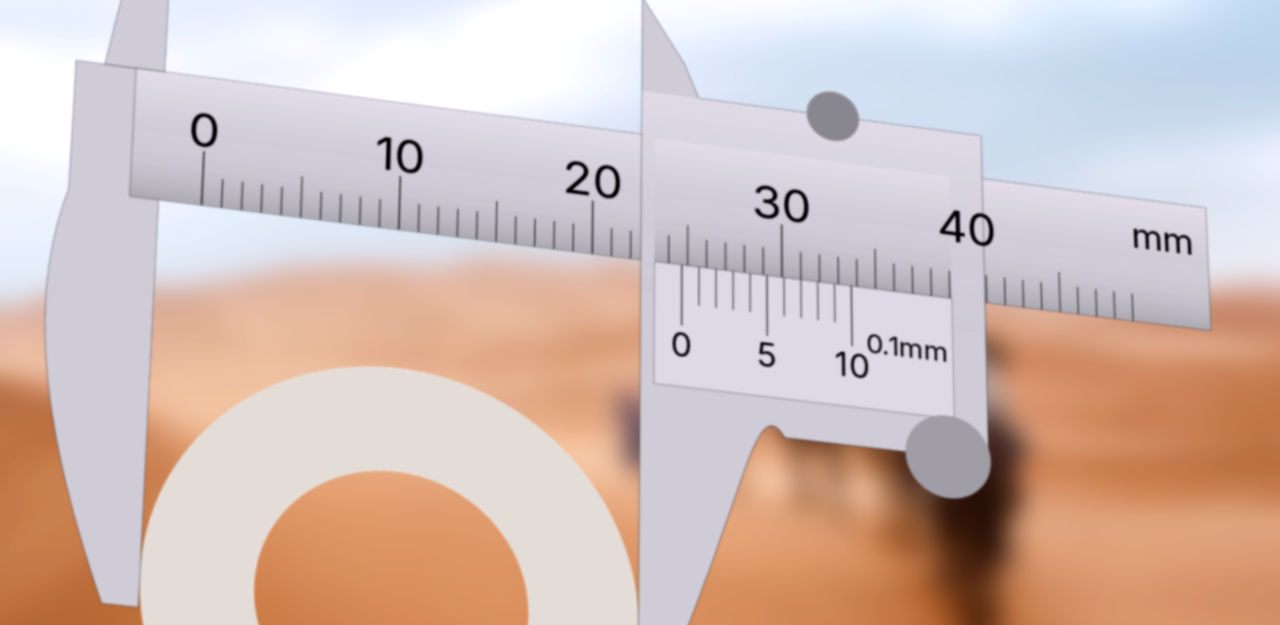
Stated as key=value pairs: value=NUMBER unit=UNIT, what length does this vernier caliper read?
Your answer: value=24.7 unit=mm
